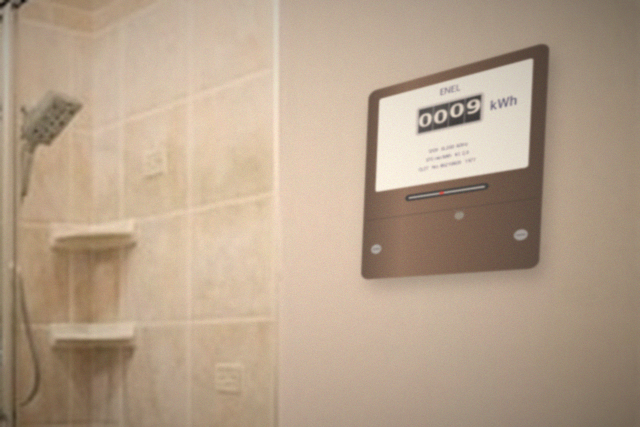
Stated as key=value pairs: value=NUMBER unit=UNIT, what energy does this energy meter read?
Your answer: value=9 unit=kWh
